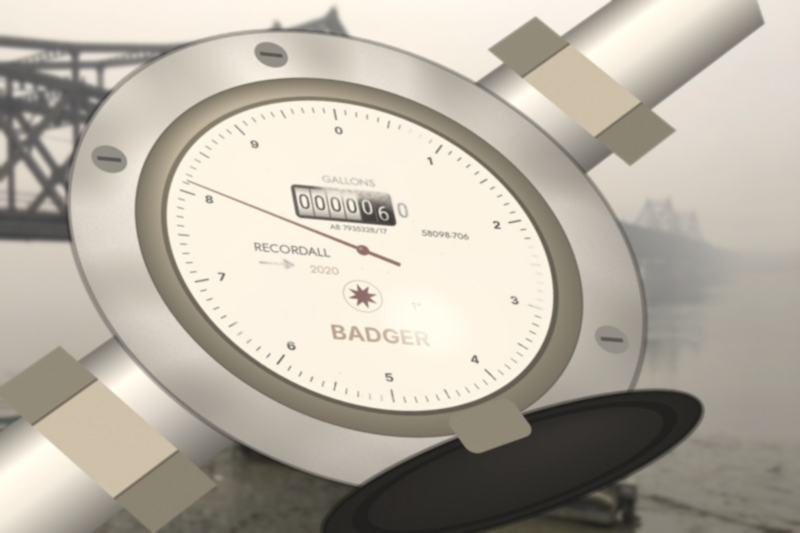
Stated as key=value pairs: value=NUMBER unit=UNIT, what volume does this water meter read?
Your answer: value=58.1 unit=gal
